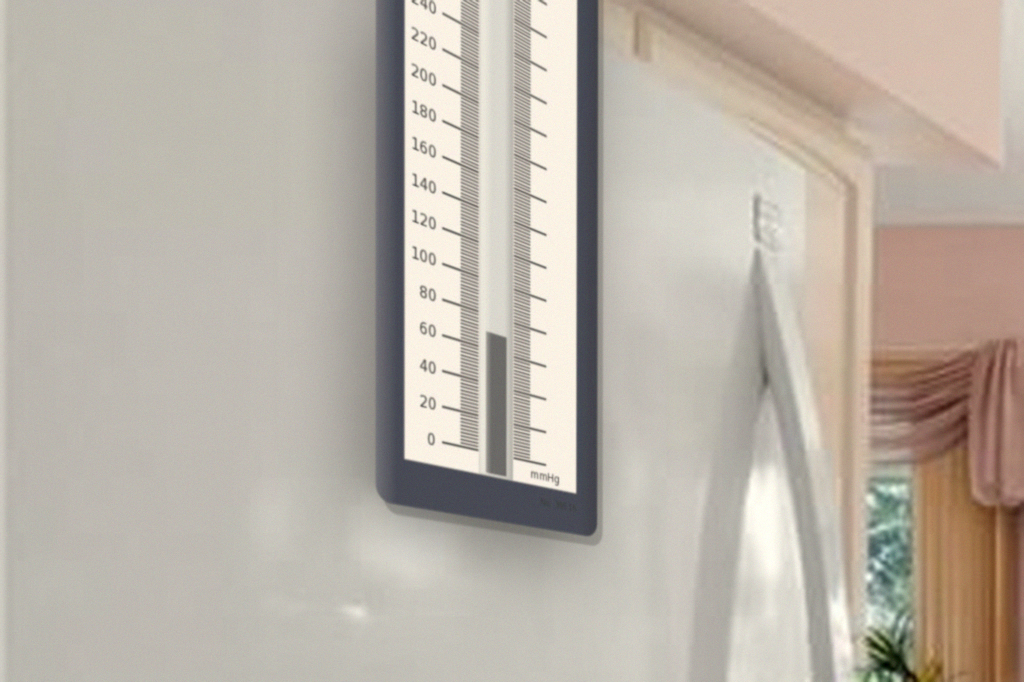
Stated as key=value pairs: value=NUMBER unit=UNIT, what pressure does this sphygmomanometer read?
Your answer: value=70 unit=mmHg
